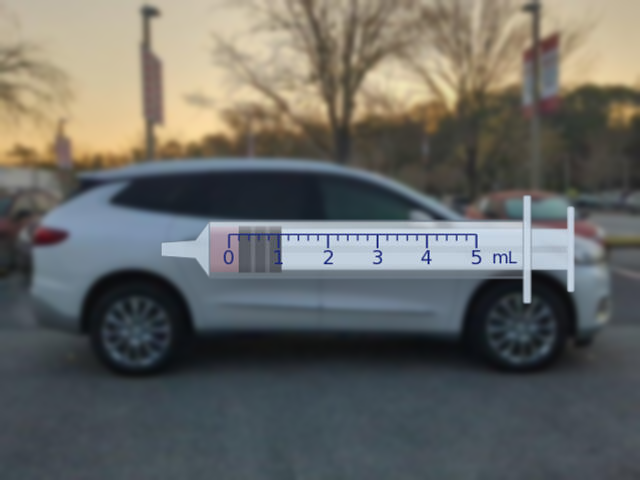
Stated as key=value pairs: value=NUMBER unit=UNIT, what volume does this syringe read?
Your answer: value=0.2 unit=mL
